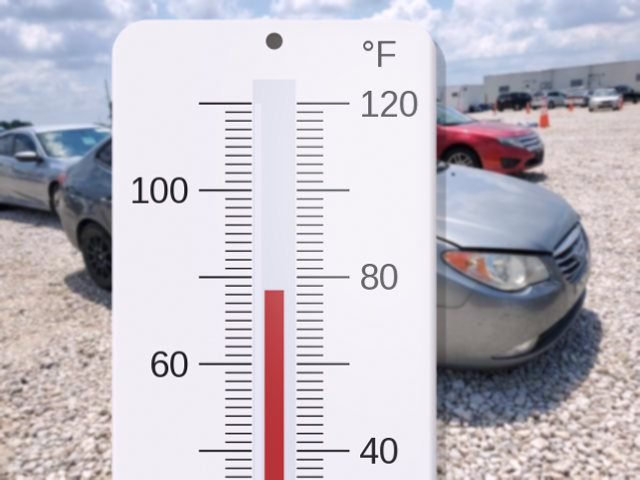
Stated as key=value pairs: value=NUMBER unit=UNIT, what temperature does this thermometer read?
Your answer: value=77 unit=°F
